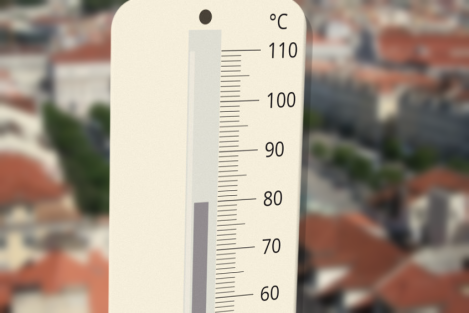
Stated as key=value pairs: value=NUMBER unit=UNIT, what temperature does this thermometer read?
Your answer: value=80 unit=°C
